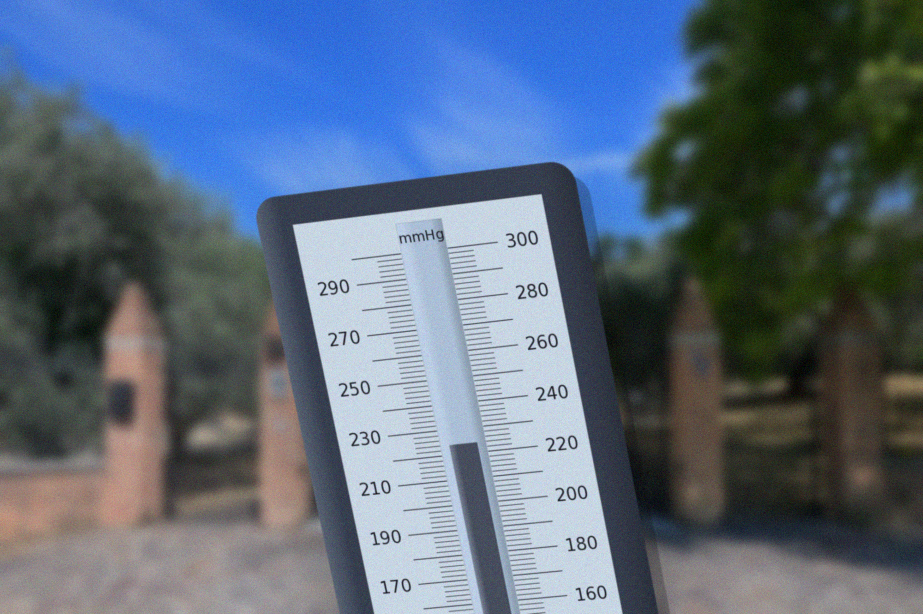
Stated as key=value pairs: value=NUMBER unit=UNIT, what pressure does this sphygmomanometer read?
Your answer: value=224 unit=mmHg
